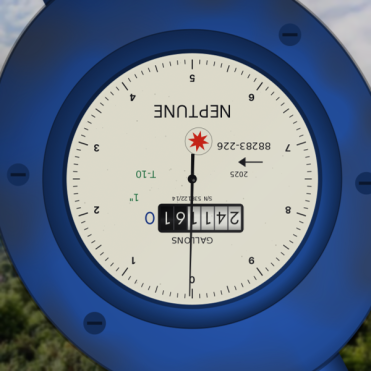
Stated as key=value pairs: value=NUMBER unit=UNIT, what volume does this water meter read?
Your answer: value=2411610.0 unit=gal
